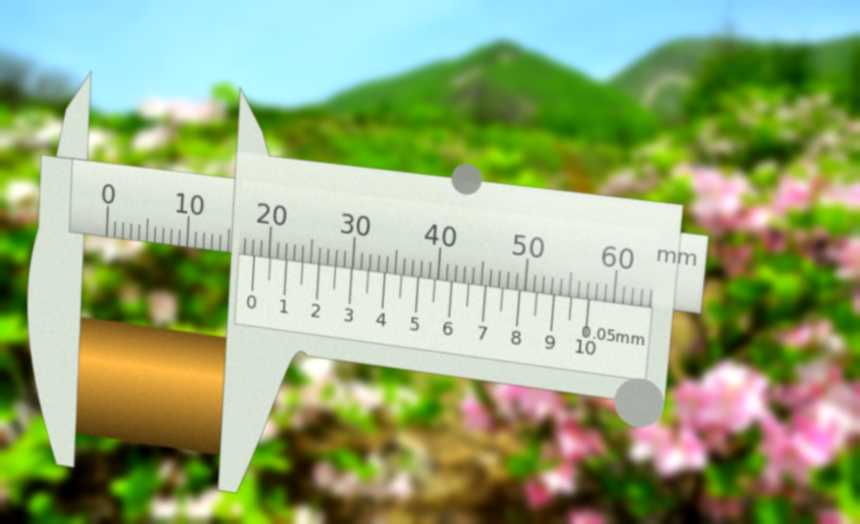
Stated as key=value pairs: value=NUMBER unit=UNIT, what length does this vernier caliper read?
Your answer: value=18.2 unit=mm
